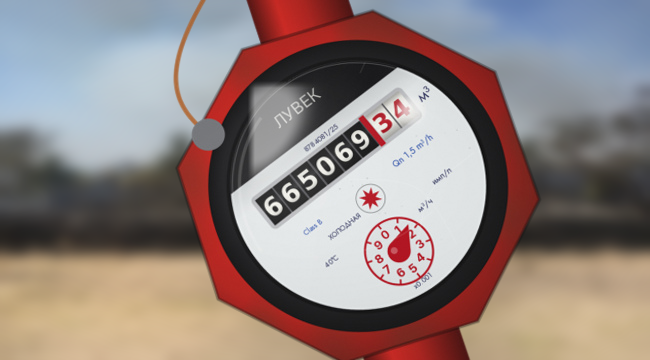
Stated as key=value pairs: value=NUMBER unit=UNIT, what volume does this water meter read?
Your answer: value=665069.341 unit=m³
